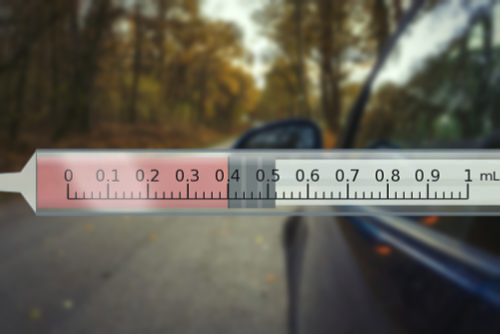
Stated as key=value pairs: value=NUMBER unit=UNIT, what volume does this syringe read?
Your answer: value=0.4 unit=mL
